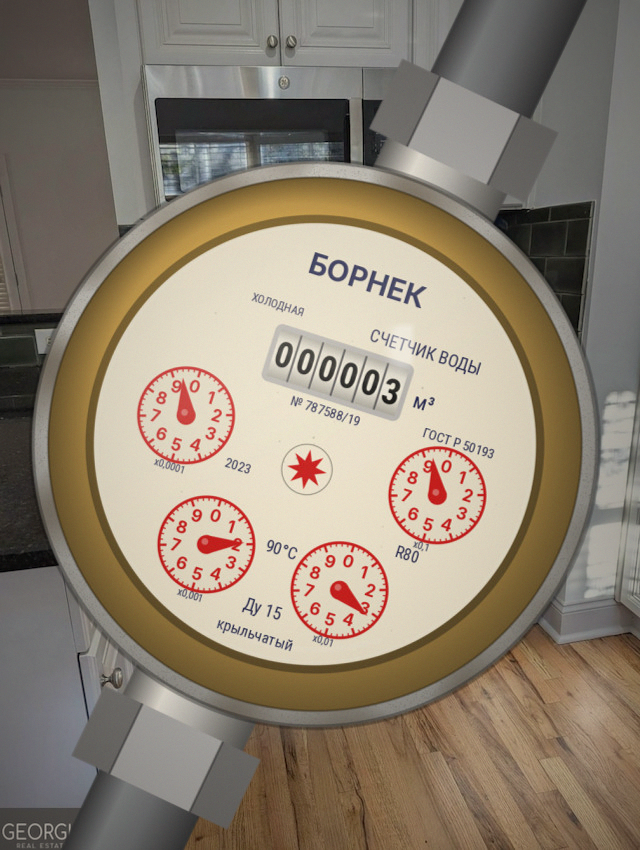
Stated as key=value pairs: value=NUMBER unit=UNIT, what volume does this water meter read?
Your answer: value=2.9319 unit=m³
